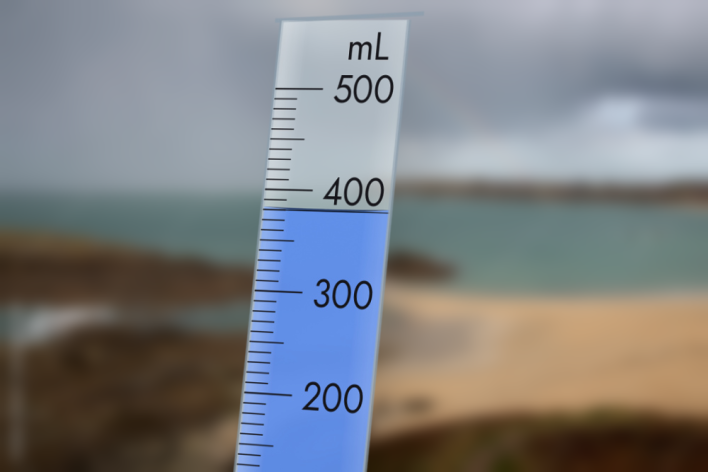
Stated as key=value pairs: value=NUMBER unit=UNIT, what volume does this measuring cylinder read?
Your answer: value=380 unit=mL
